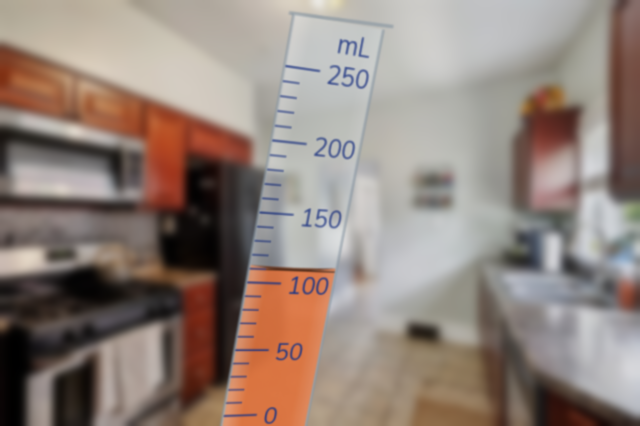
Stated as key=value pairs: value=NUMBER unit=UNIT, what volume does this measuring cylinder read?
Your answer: value=110 unit=mL
